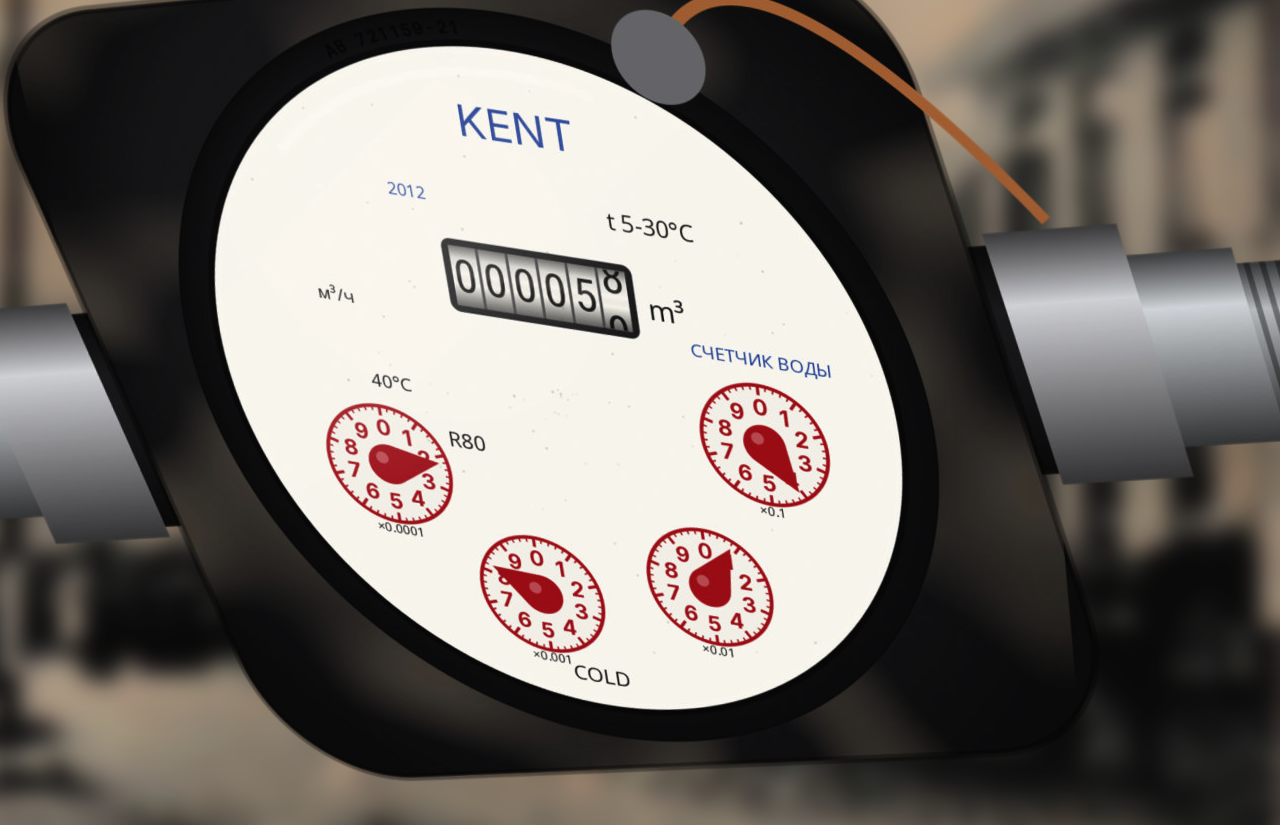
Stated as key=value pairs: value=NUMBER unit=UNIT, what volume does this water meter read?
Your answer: value=58.4082 unit=m³
